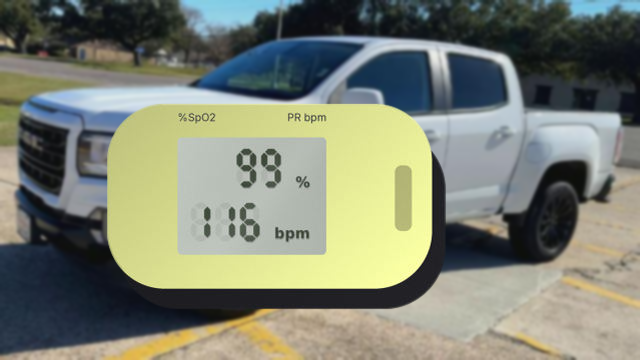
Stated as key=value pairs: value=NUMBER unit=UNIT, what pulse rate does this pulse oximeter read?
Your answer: value=116 unit=bpm
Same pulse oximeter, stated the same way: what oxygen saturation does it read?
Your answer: value=99 unit=%
